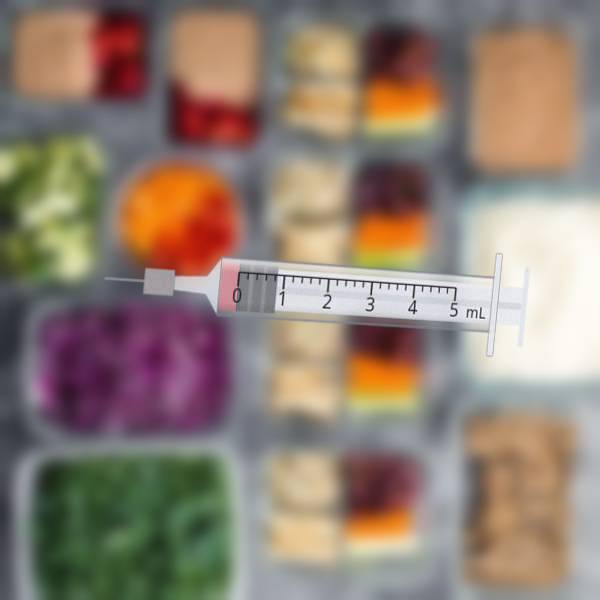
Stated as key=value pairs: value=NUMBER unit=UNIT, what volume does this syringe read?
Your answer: value=0 unit=mL
